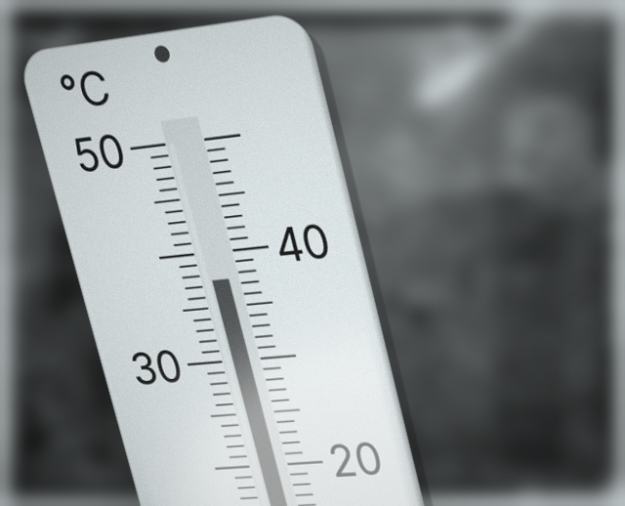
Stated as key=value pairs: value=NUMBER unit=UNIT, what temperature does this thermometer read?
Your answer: value=37.5 unit=°C
